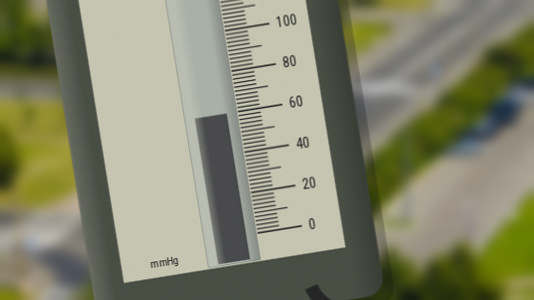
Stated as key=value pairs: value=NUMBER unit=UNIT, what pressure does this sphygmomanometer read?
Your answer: value=60 unit=mmHg
